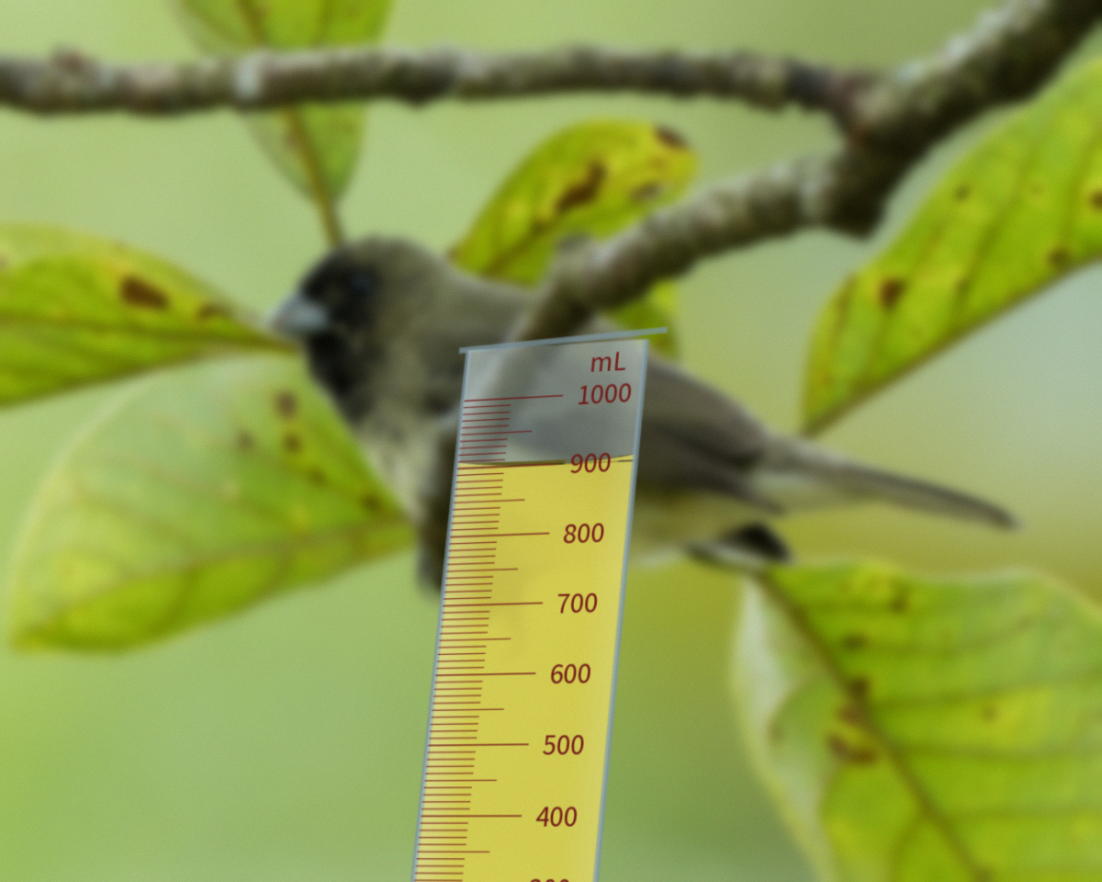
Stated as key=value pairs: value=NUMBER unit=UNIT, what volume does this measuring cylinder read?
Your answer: value=900 unit=mL
